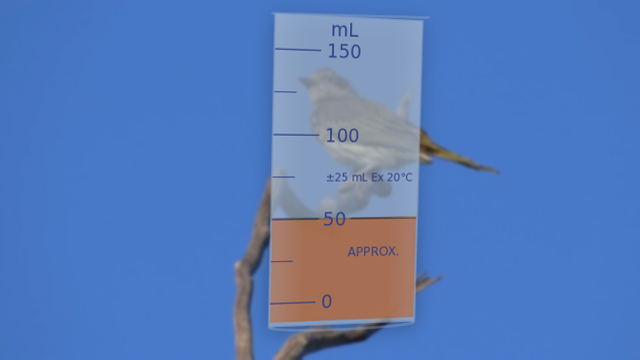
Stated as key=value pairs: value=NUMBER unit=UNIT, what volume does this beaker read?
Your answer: value=50 unit=mL
